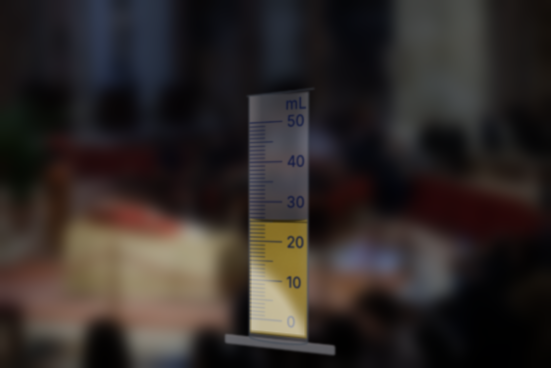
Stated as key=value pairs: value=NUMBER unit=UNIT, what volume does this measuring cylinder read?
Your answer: value=25 unit=mL
